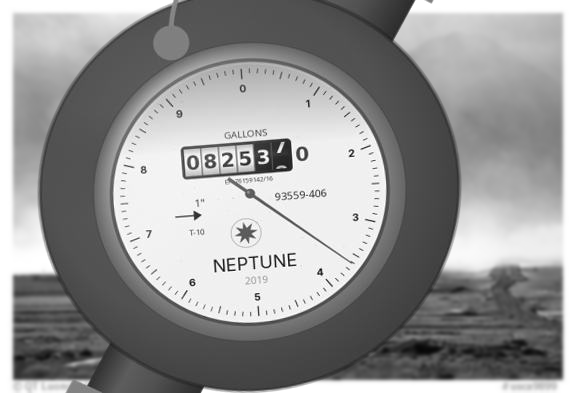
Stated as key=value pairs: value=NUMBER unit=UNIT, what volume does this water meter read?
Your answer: value=825373.6 unit=gal
